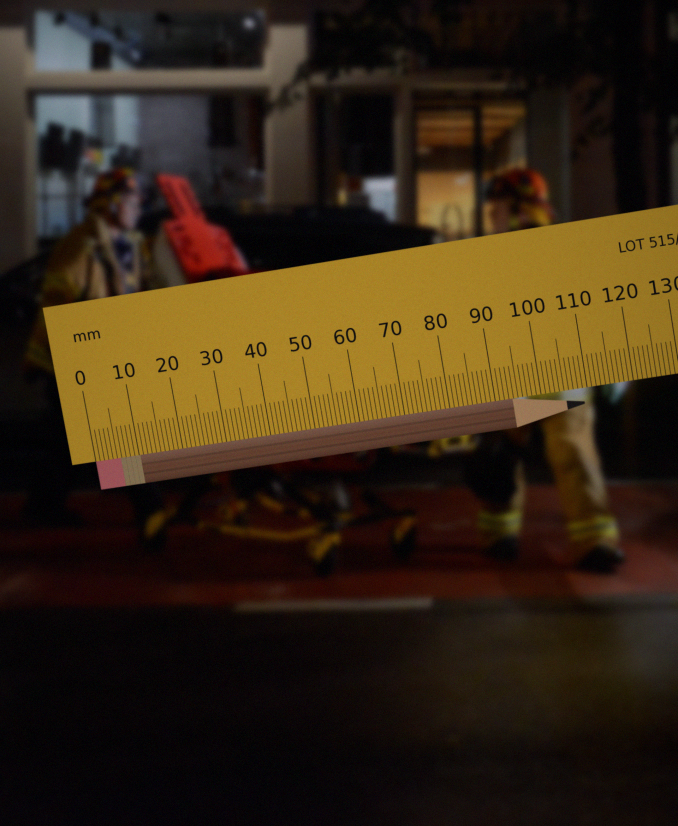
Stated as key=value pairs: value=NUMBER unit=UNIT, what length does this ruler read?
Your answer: value=109 unit=mm
